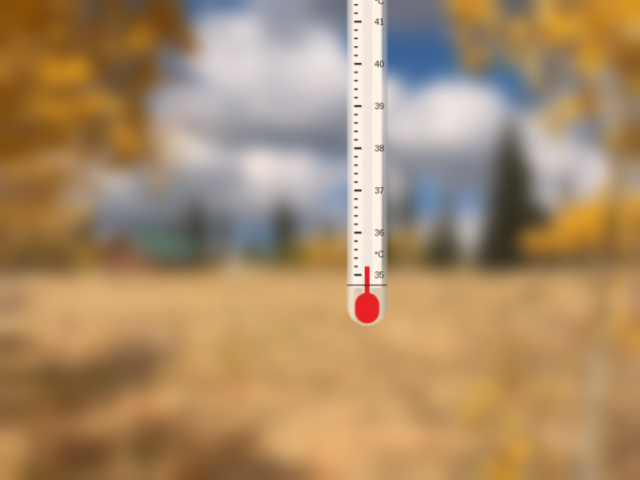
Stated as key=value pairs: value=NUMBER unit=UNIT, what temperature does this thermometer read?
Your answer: value=35.2 unit=°C
